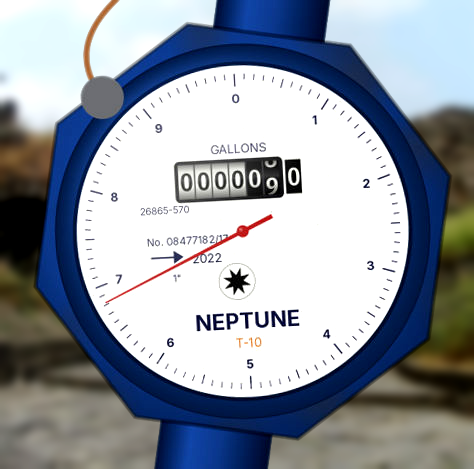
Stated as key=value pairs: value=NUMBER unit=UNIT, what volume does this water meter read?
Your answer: value=86.8 unit=gal
